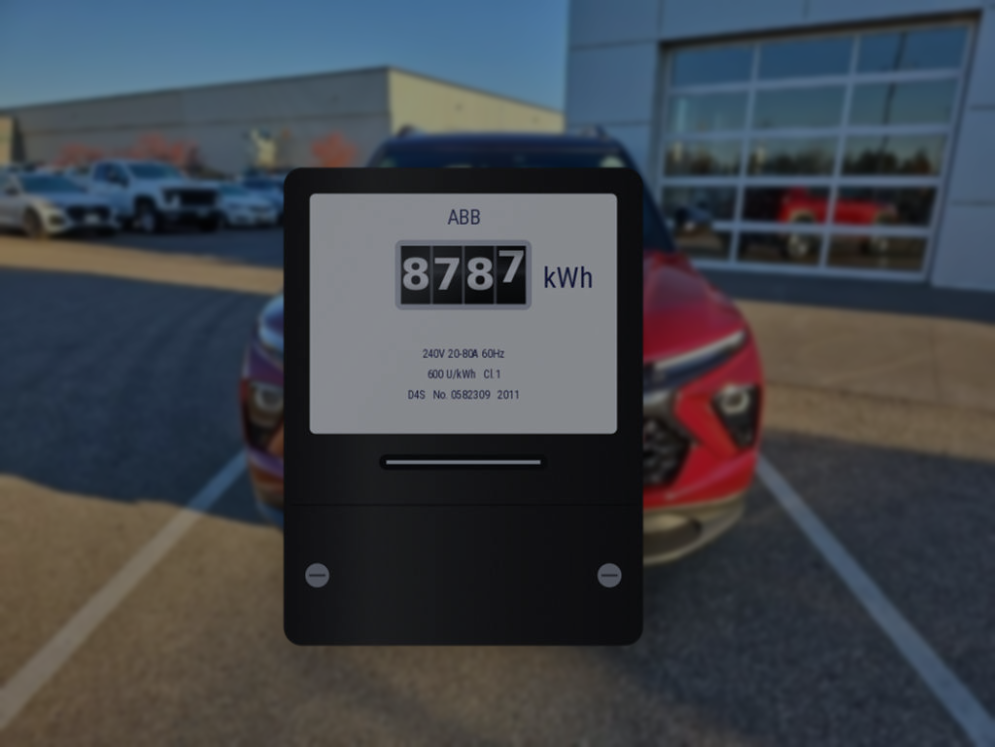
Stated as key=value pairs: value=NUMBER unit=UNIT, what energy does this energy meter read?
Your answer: value=8787 unit=kWh
